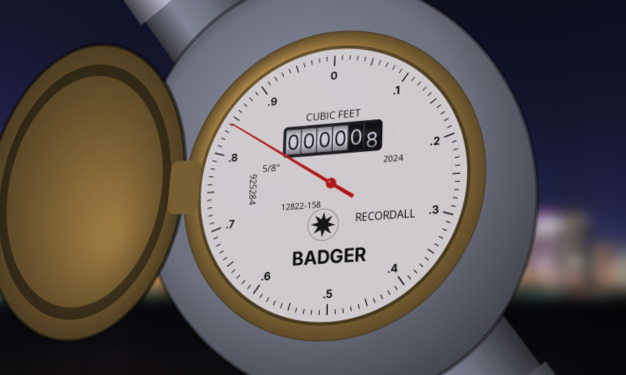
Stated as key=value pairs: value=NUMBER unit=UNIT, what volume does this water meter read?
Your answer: value=7.84 unit=ft³
